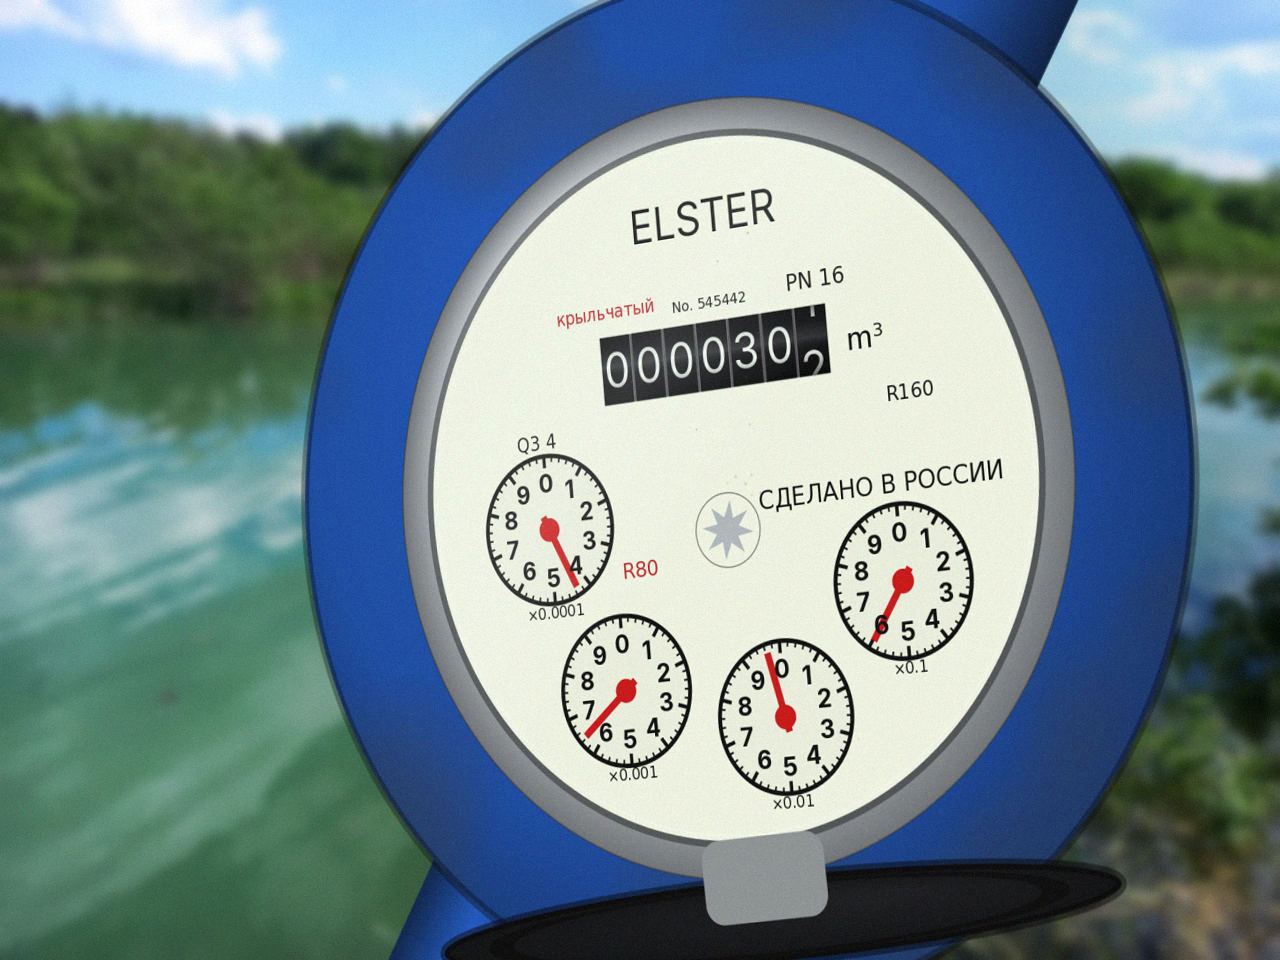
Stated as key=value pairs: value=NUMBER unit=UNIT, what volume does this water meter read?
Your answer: value=301.5964 unit=m³
